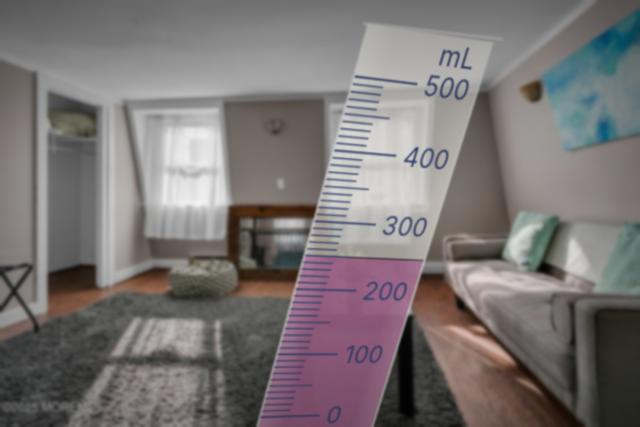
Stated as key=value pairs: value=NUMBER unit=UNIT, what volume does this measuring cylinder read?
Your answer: value=250 unit=mL
